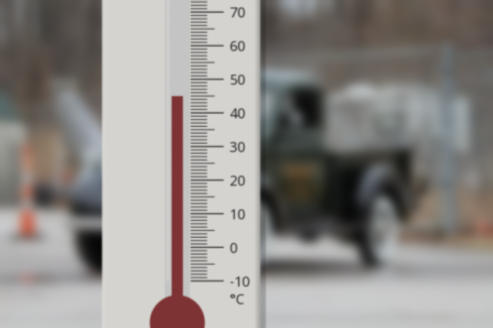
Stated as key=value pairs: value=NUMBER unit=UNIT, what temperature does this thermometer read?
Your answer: value=45 unit=°C
